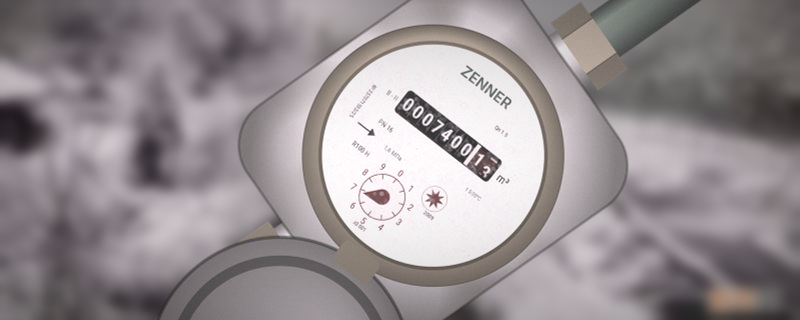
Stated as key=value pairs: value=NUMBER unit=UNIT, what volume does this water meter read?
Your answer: value=7400.126 unit=m³
